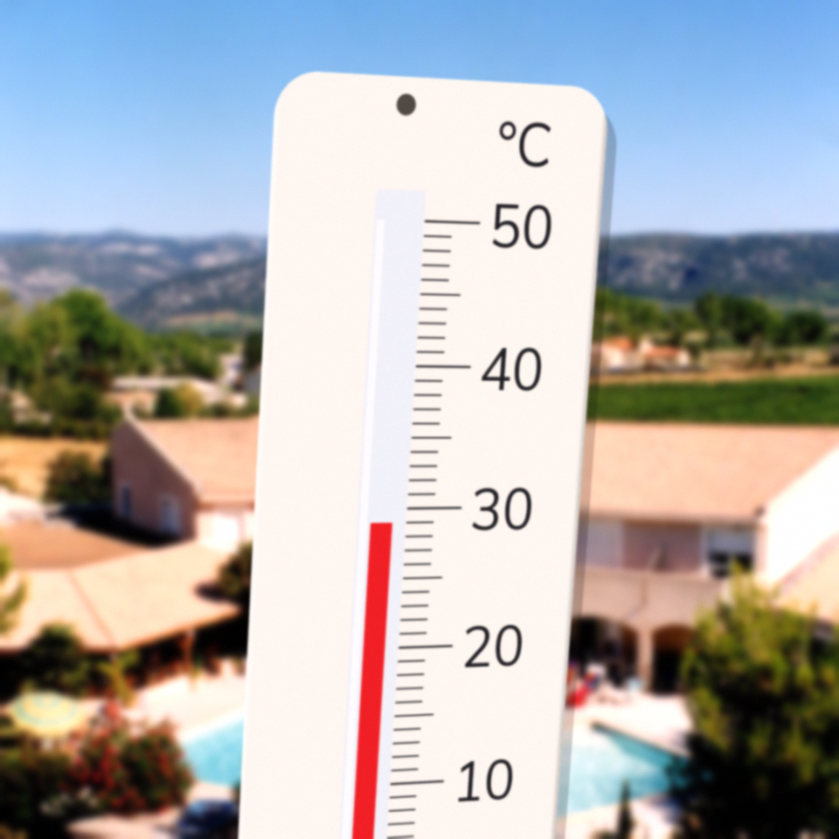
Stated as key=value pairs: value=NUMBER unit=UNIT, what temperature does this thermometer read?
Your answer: value=29 unit=°C
